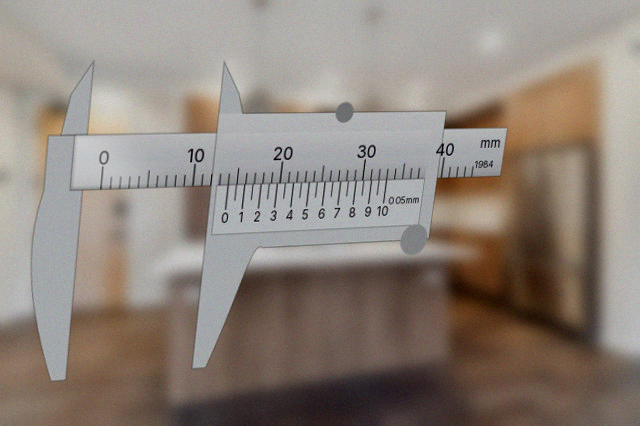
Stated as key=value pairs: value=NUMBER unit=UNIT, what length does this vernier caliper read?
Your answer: value=14.0 unit=mm
